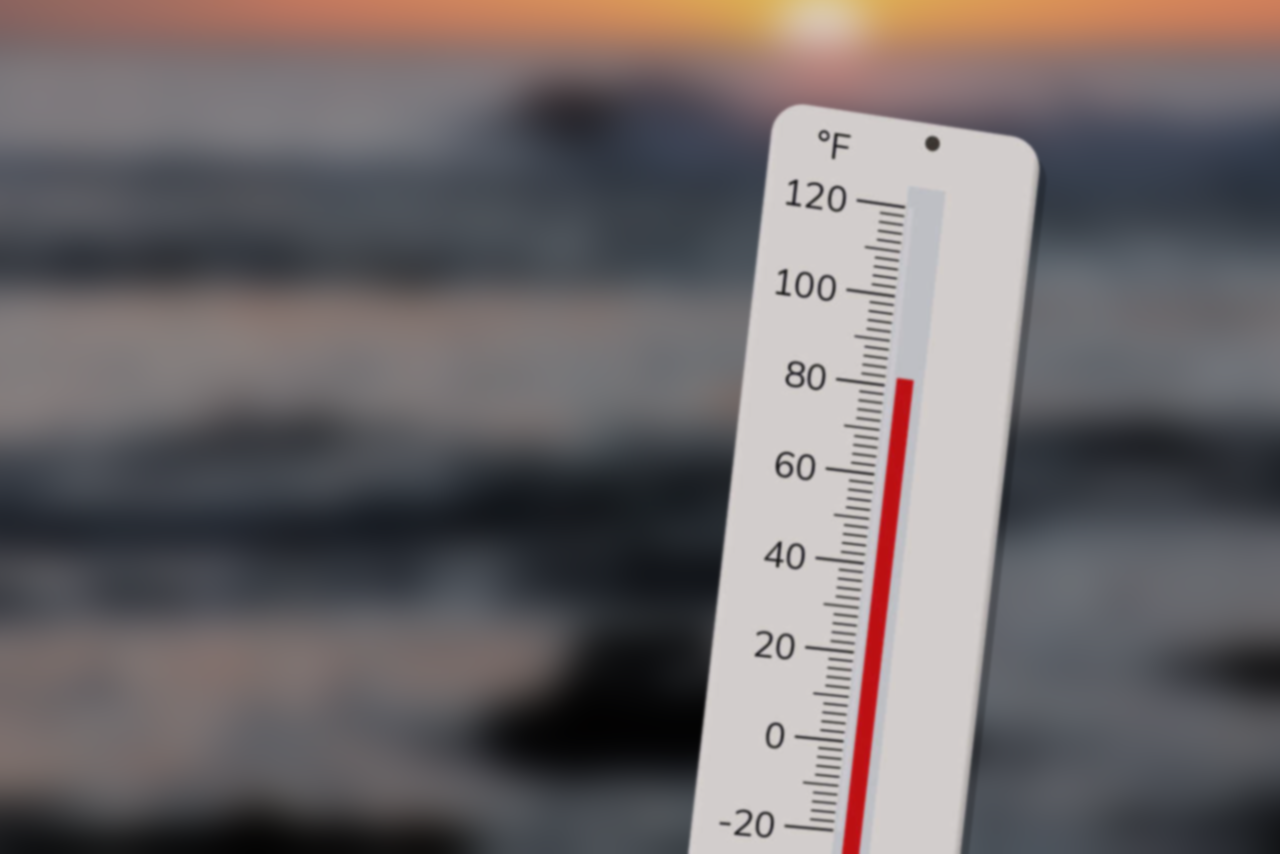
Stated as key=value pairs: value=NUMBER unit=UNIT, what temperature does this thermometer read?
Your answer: value=82 unit=°F
